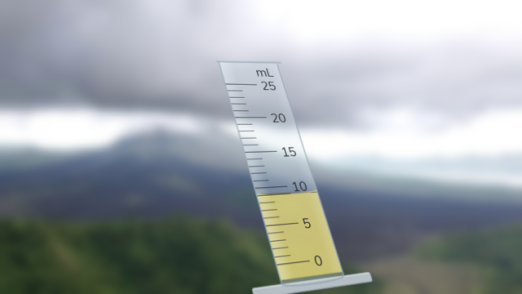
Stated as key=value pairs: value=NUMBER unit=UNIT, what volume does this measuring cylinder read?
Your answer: value=9 unit=mL
